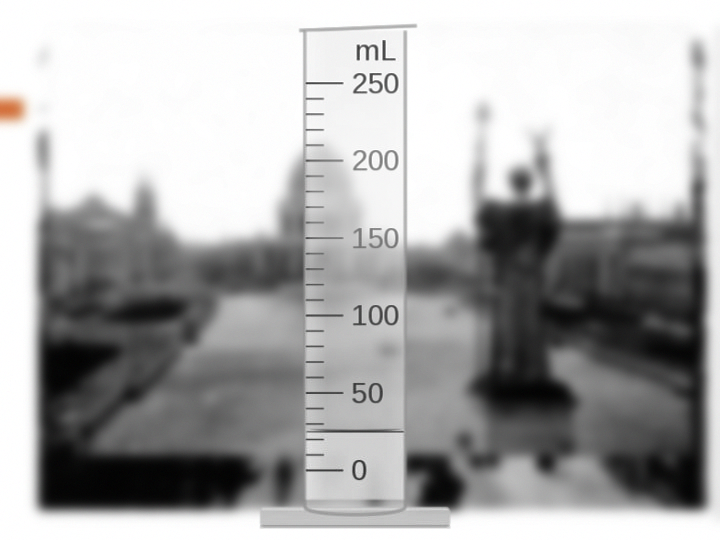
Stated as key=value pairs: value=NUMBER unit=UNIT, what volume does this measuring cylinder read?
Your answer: value=25 unit=mL
